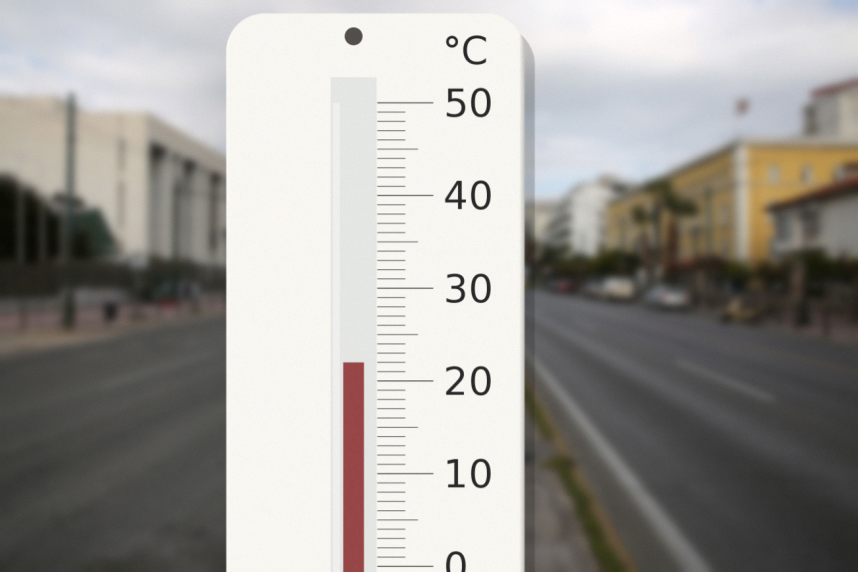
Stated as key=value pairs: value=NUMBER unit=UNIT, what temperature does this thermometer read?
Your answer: value=22 unit=°C
